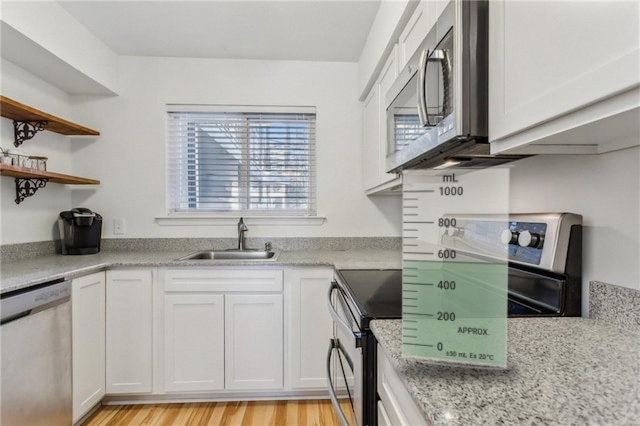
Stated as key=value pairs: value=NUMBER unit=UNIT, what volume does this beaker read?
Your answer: value=550 unit=mL
